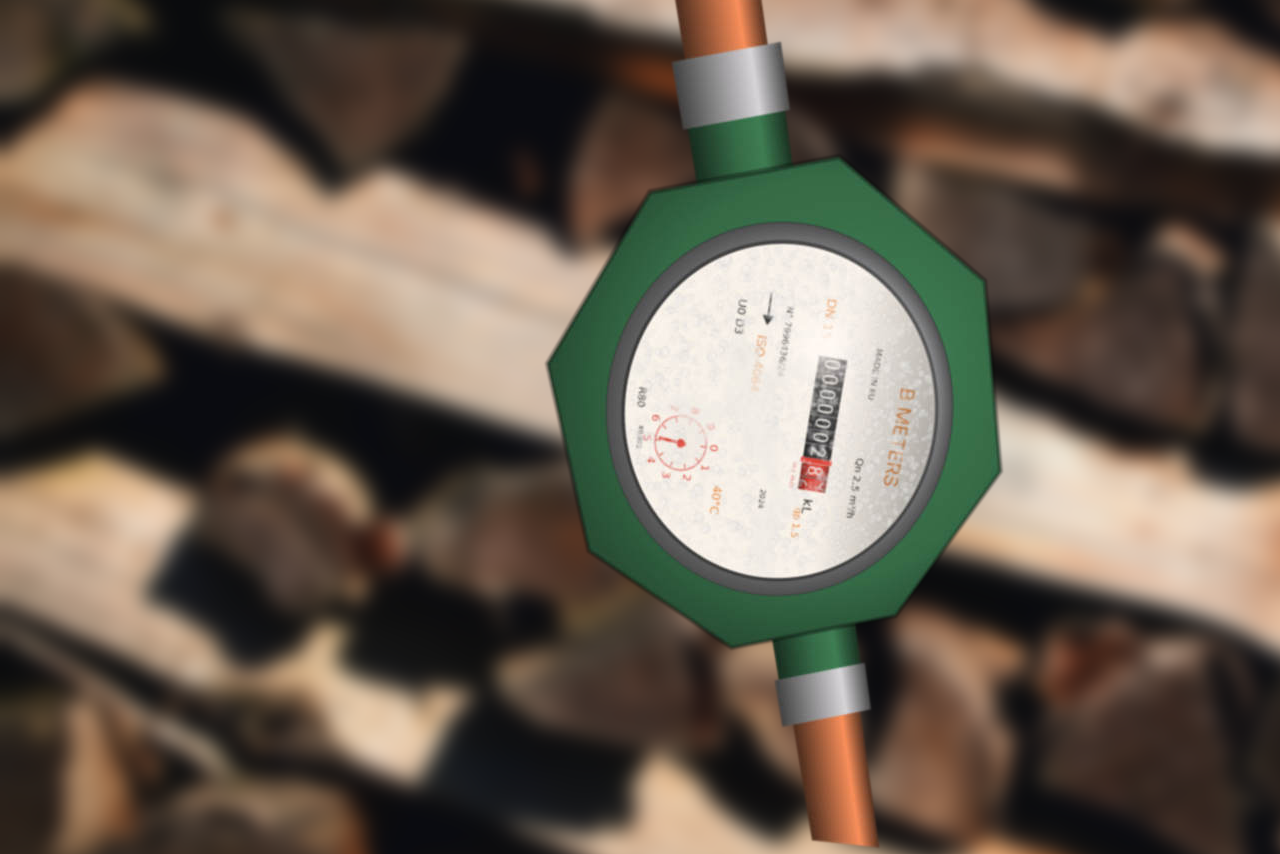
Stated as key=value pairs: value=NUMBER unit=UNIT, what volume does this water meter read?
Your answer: value=2.855 unit=kL
